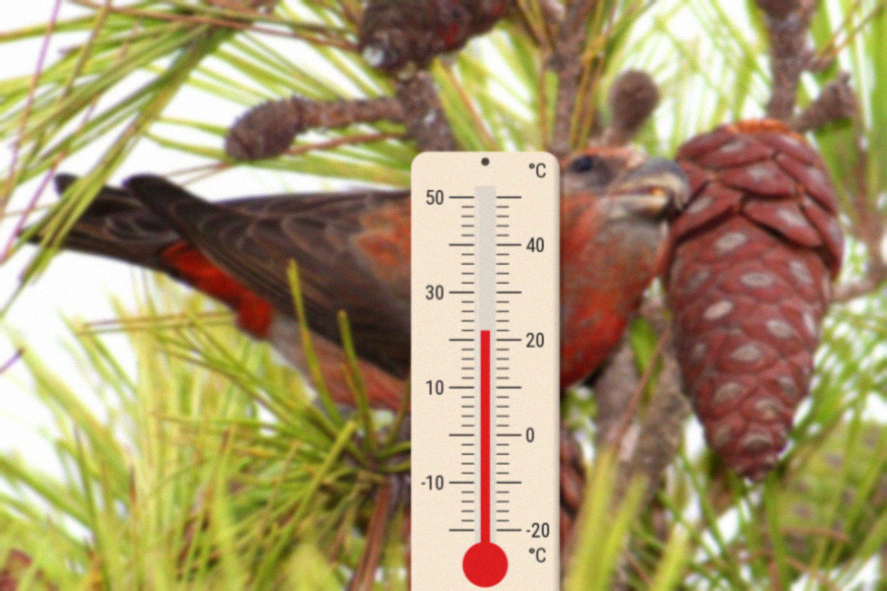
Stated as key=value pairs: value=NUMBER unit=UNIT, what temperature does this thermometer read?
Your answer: value=22 unit=°C
